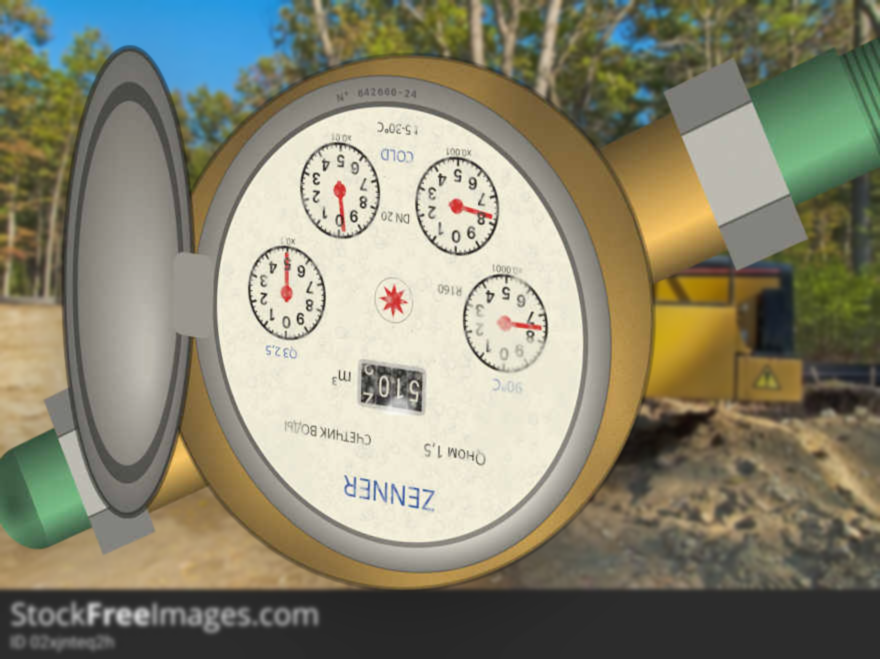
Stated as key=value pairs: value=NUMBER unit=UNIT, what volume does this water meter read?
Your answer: value=5102.4977 unit=m³
